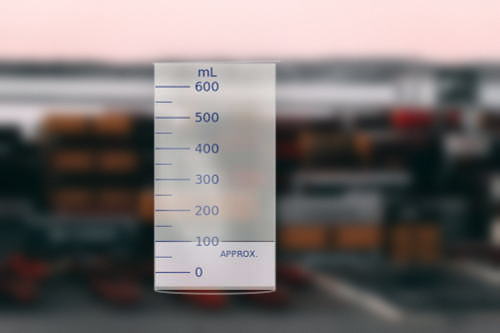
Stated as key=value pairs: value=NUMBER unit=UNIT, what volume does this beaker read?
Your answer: value=100 unit=mL
